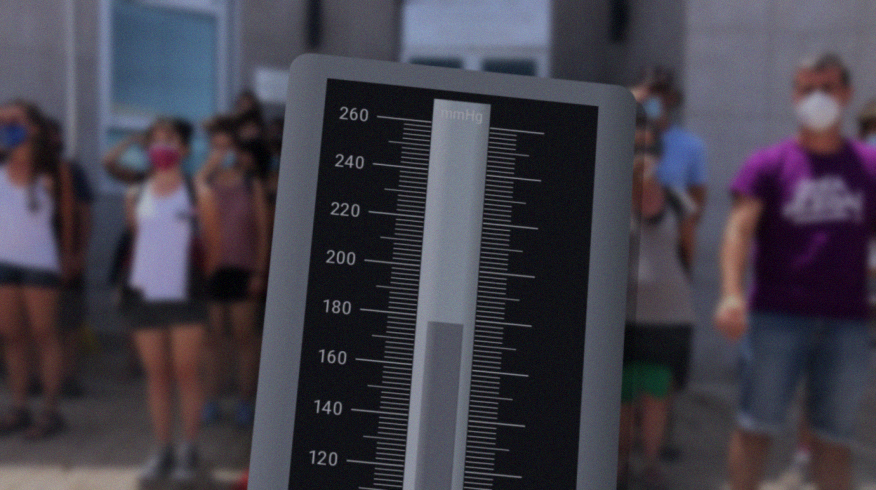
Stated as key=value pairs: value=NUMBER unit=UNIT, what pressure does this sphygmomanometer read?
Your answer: value=178 unit=mmHg
